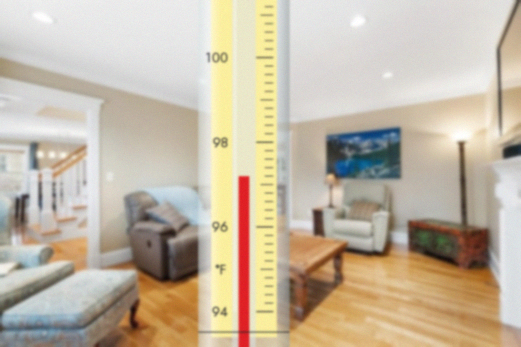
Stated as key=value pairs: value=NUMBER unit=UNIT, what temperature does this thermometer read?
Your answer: value=97.2 unit=°F
